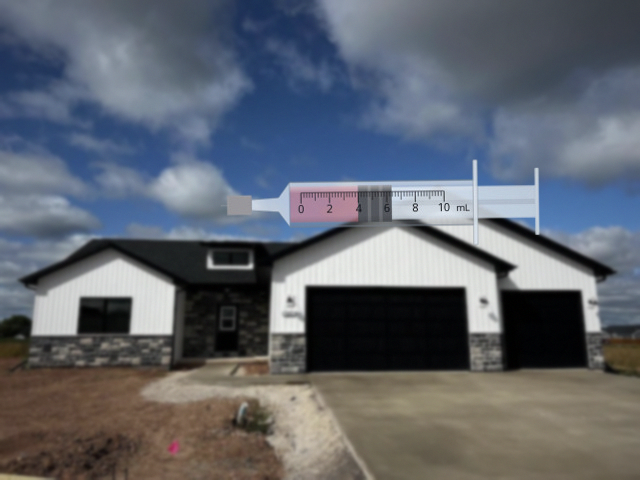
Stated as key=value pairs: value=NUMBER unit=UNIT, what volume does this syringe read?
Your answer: value=4 unit=mL
